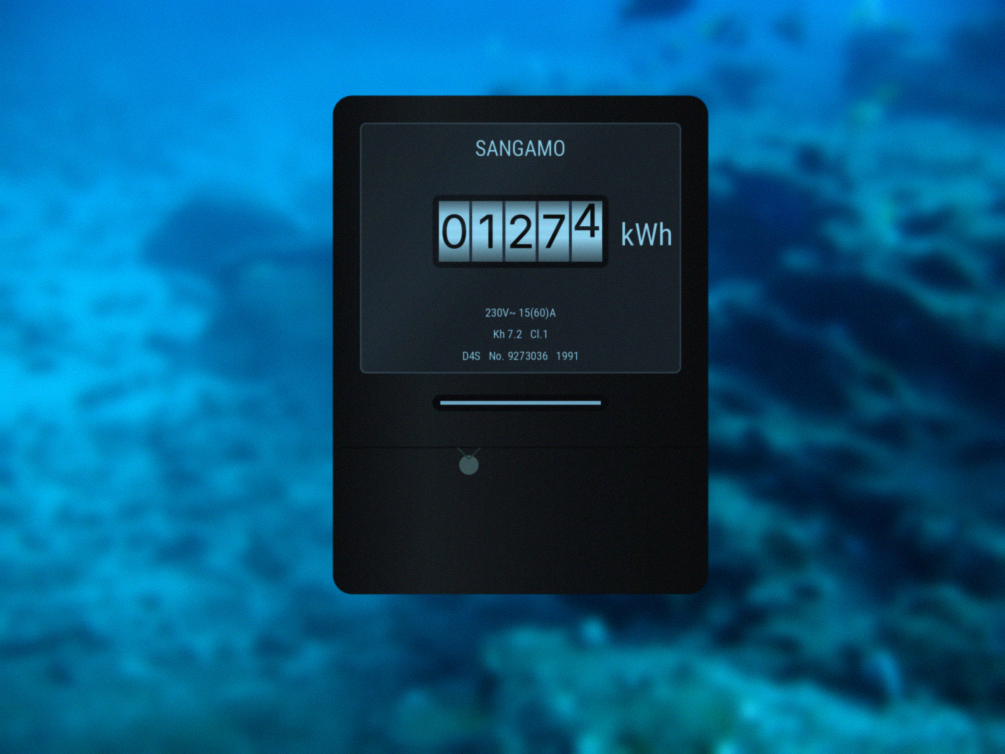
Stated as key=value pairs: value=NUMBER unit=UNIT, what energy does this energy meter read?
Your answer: value=1274 unit=kWh
